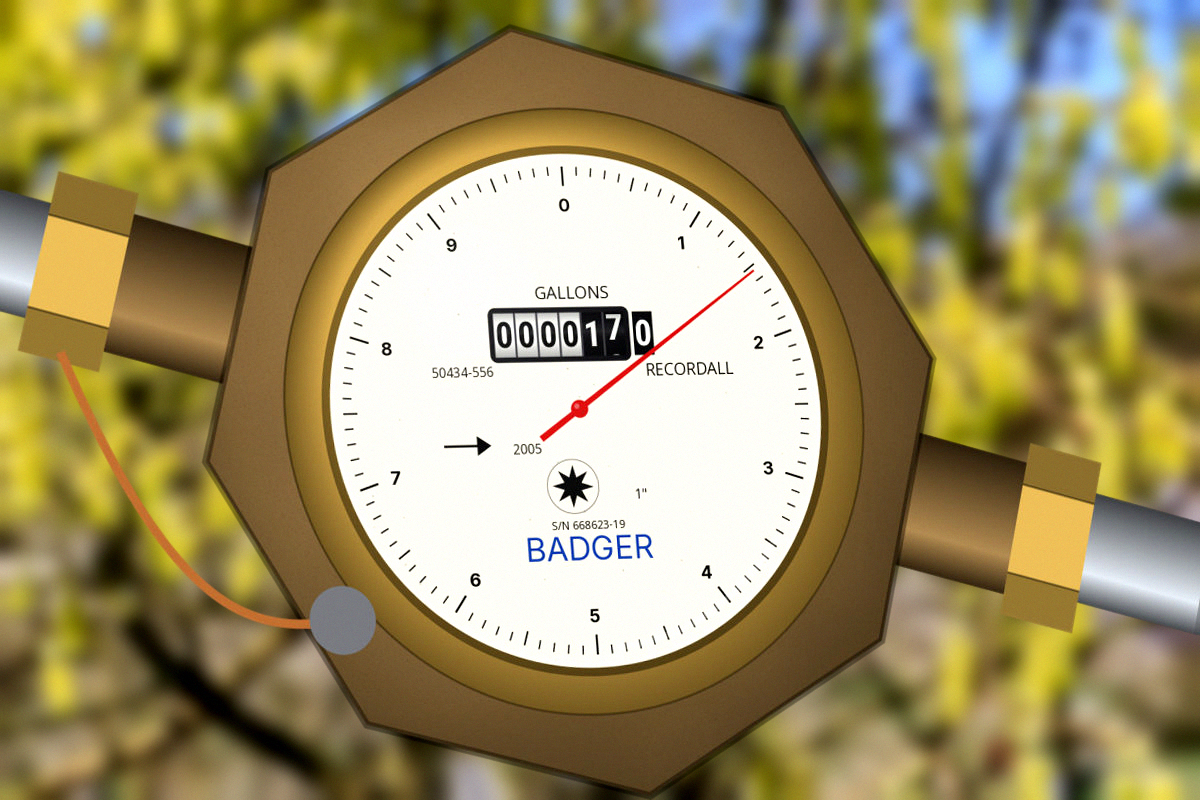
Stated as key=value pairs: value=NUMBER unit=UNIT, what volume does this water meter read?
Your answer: value=171.5 unit=gal
